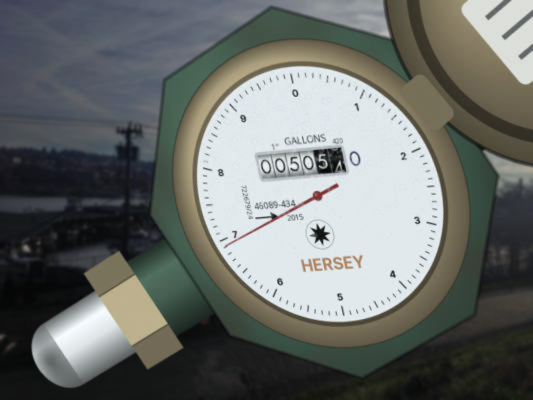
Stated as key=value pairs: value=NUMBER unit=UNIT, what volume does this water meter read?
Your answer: value=50536.9 unit=gal
